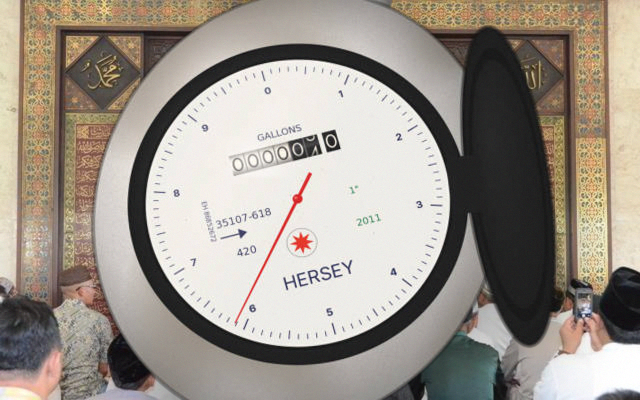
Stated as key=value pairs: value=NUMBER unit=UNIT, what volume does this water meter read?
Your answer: value=36.1 unit=gal
